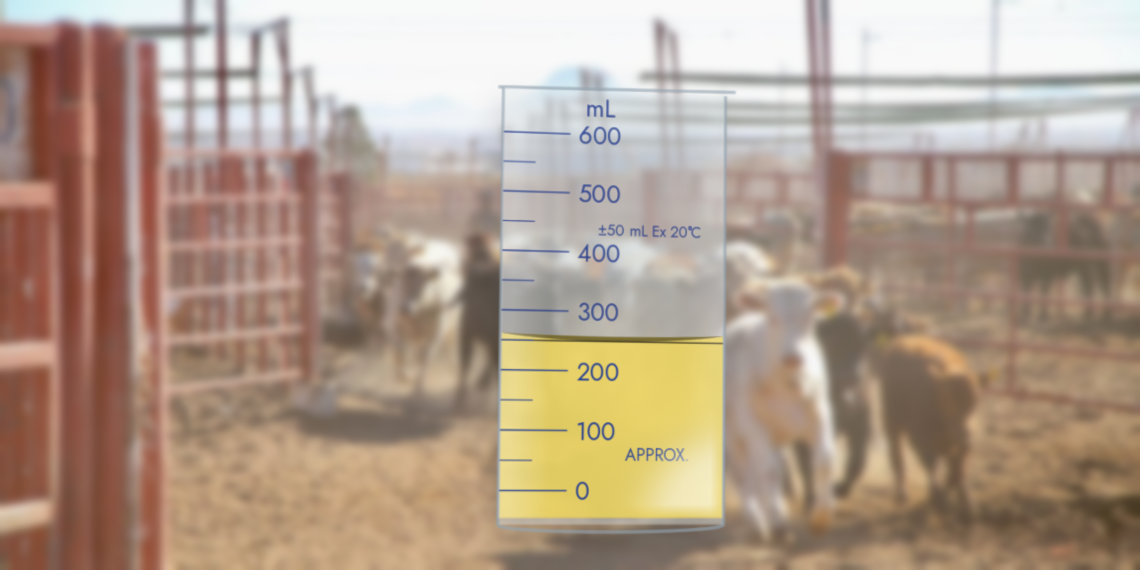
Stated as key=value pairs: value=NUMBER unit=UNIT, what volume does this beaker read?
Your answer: value=250 unit=mL
